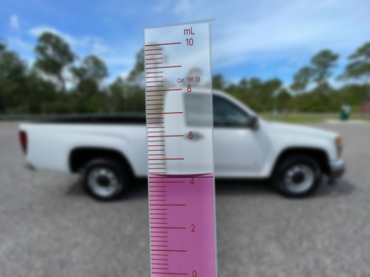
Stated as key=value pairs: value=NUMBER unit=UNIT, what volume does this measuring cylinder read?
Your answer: value=4.2 unit=mL
